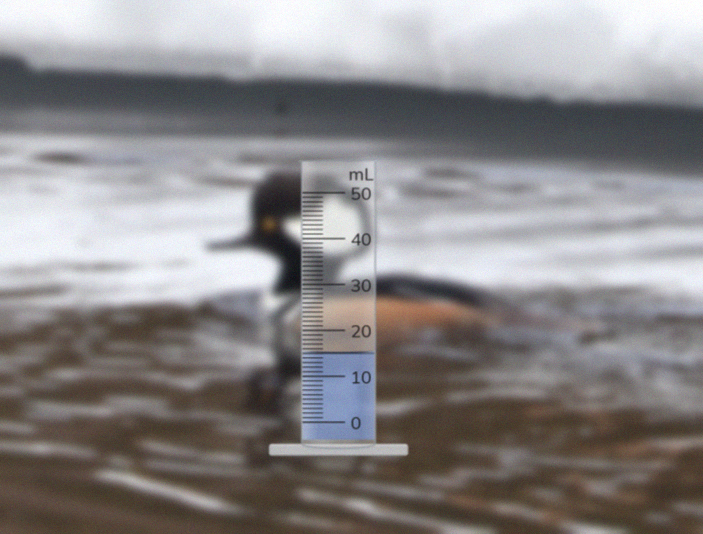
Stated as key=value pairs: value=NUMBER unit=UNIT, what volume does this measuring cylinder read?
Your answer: value=15 unit=mL
